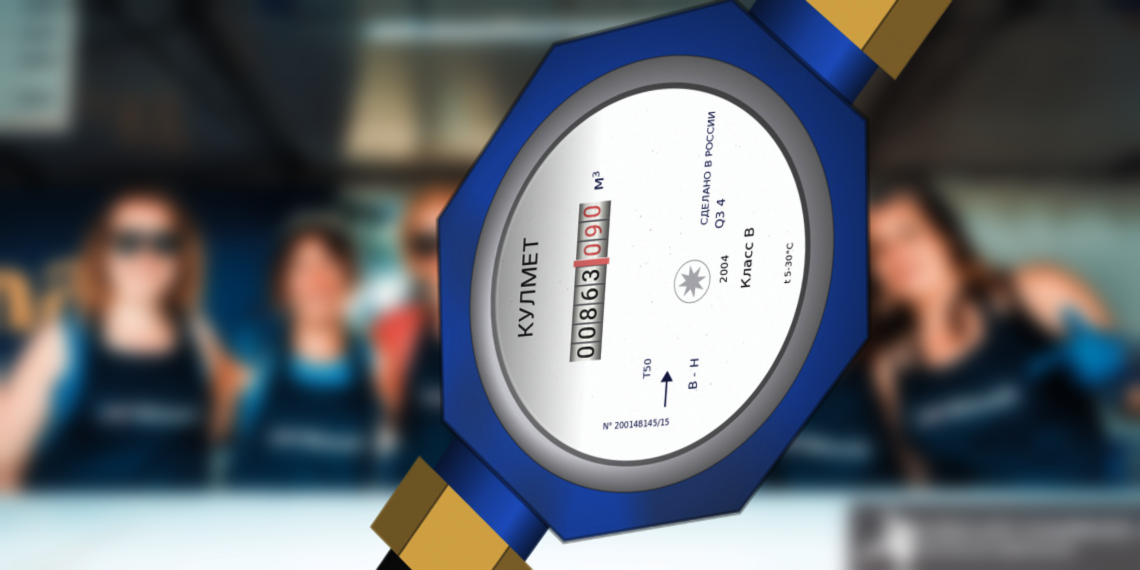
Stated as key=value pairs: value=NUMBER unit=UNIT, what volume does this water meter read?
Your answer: value=863.090 unit=m³
